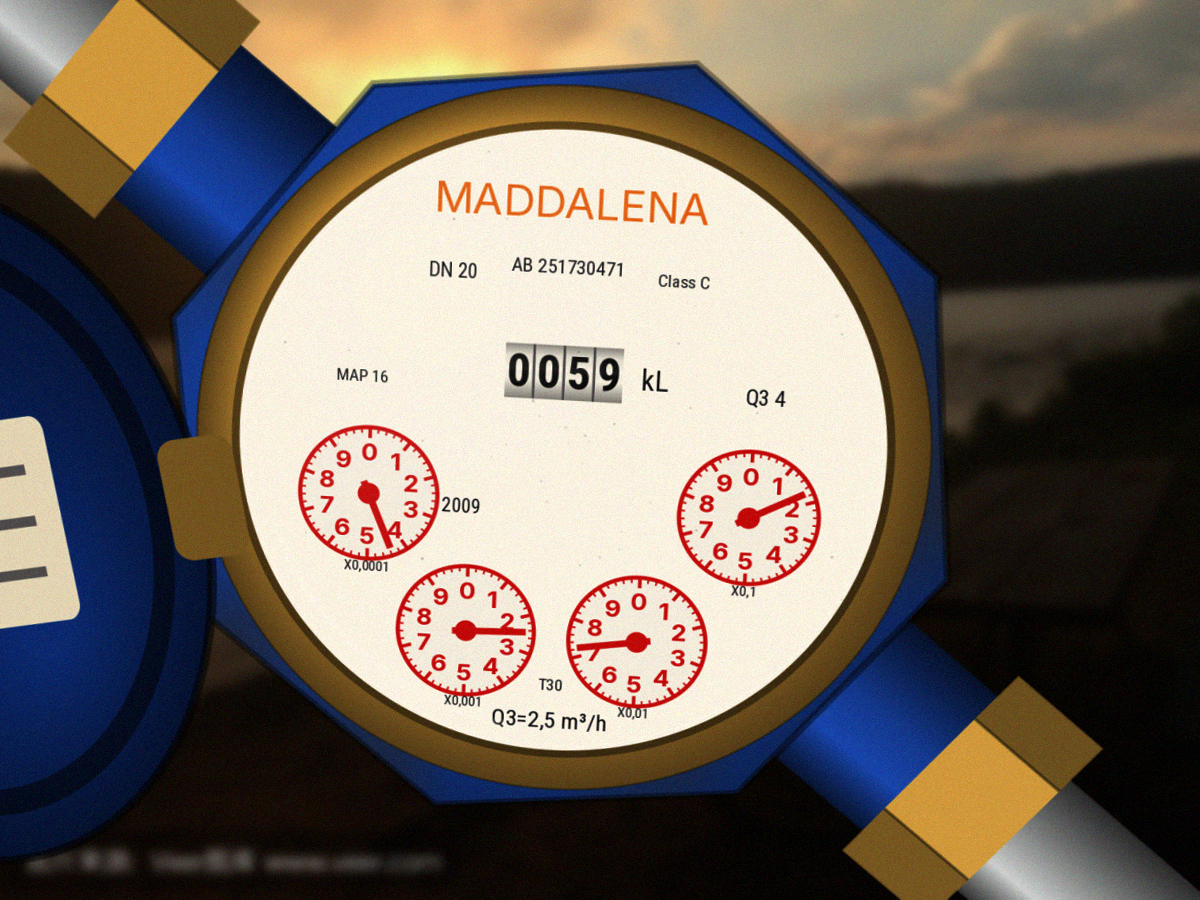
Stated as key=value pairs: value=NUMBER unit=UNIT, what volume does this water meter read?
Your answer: value=59.1724 unit=kL
